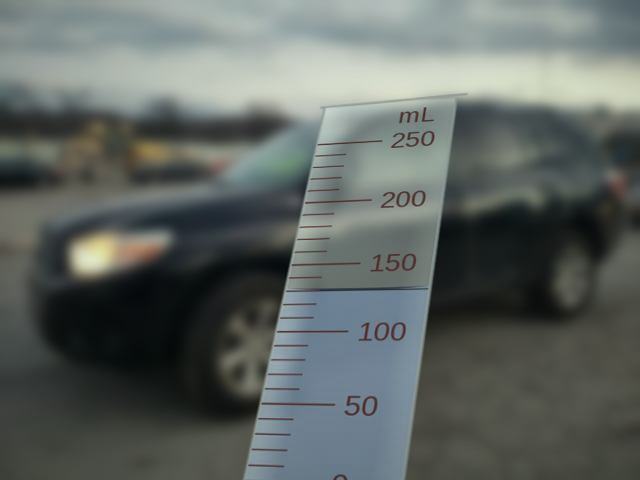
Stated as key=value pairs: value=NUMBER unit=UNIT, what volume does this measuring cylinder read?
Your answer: value=130 unit=mL
